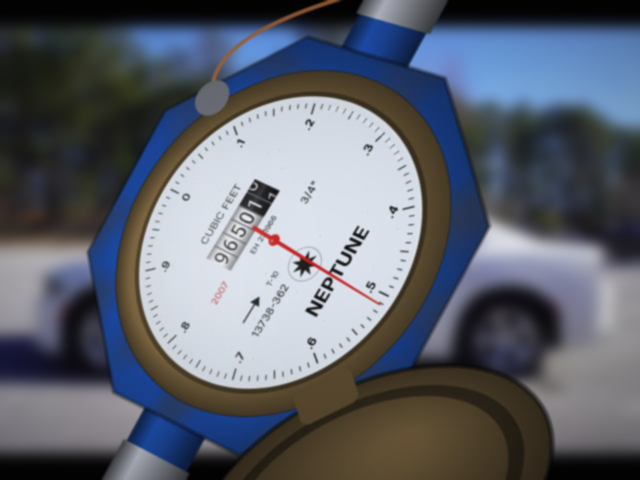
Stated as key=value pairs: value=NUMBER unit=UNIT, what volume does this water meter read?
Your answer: value=965010.51 unit=ft³
